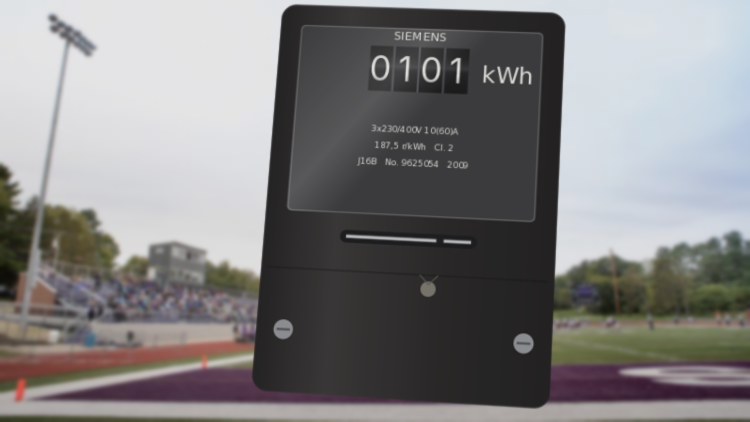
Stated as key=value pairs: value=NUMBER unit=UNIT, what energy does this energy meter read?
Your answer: value=101 unit=kWh
